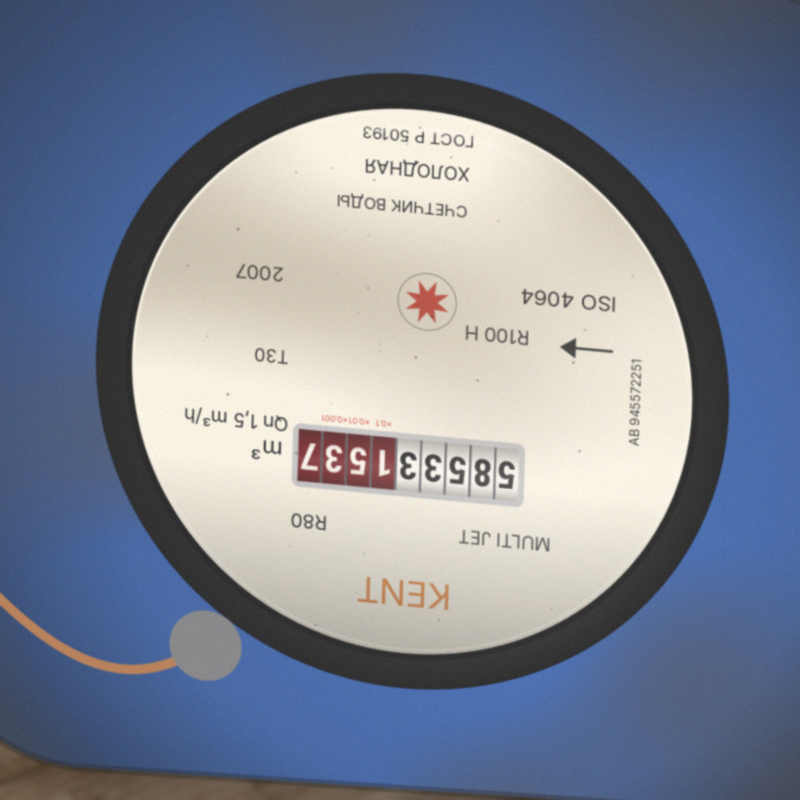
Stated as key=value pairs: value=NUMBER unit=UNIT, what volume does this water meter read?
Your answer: value=58533.1537 unit=m³
